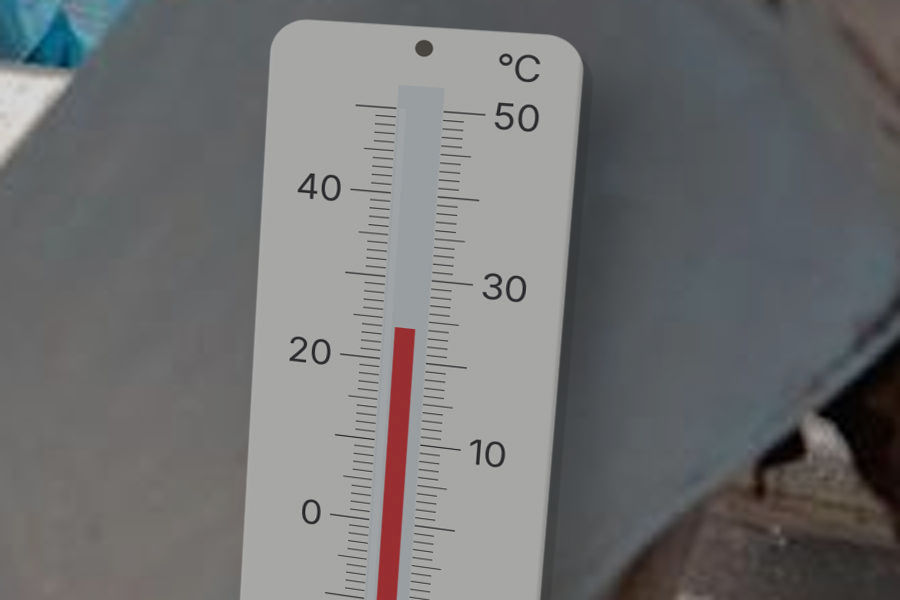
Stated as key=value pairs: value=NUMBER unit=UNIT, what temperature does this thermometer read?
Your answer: value=24 unit=°C
